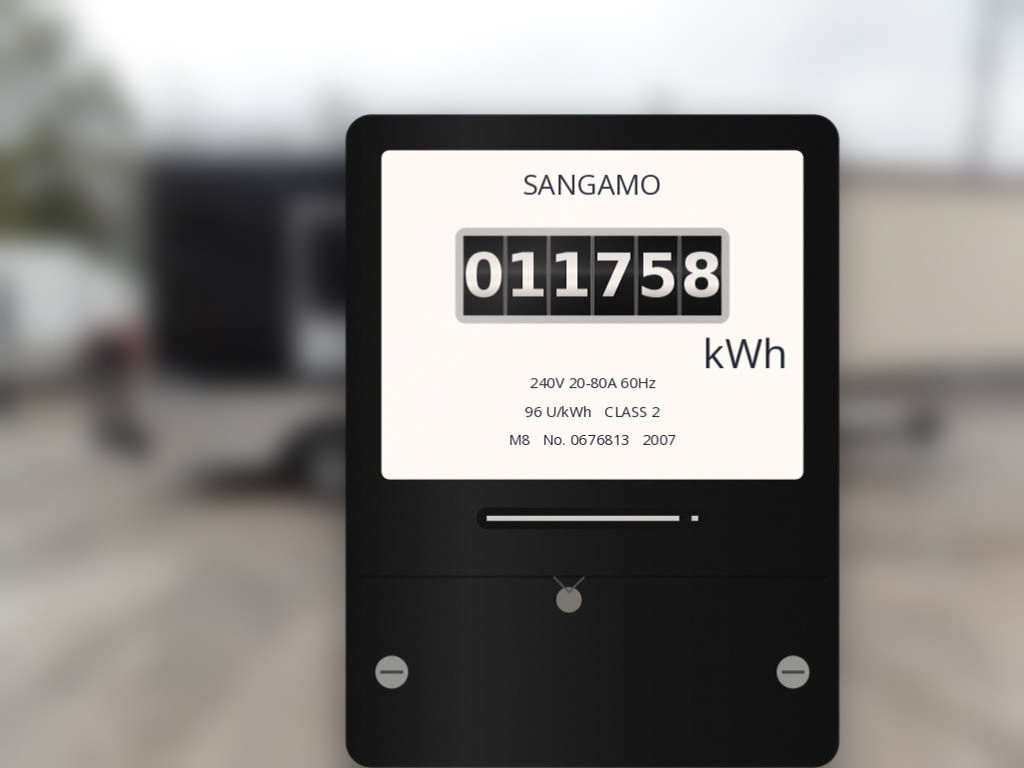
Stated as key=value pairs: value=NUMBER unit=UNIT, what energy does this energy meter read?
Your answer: value=11758 unit=kWh
